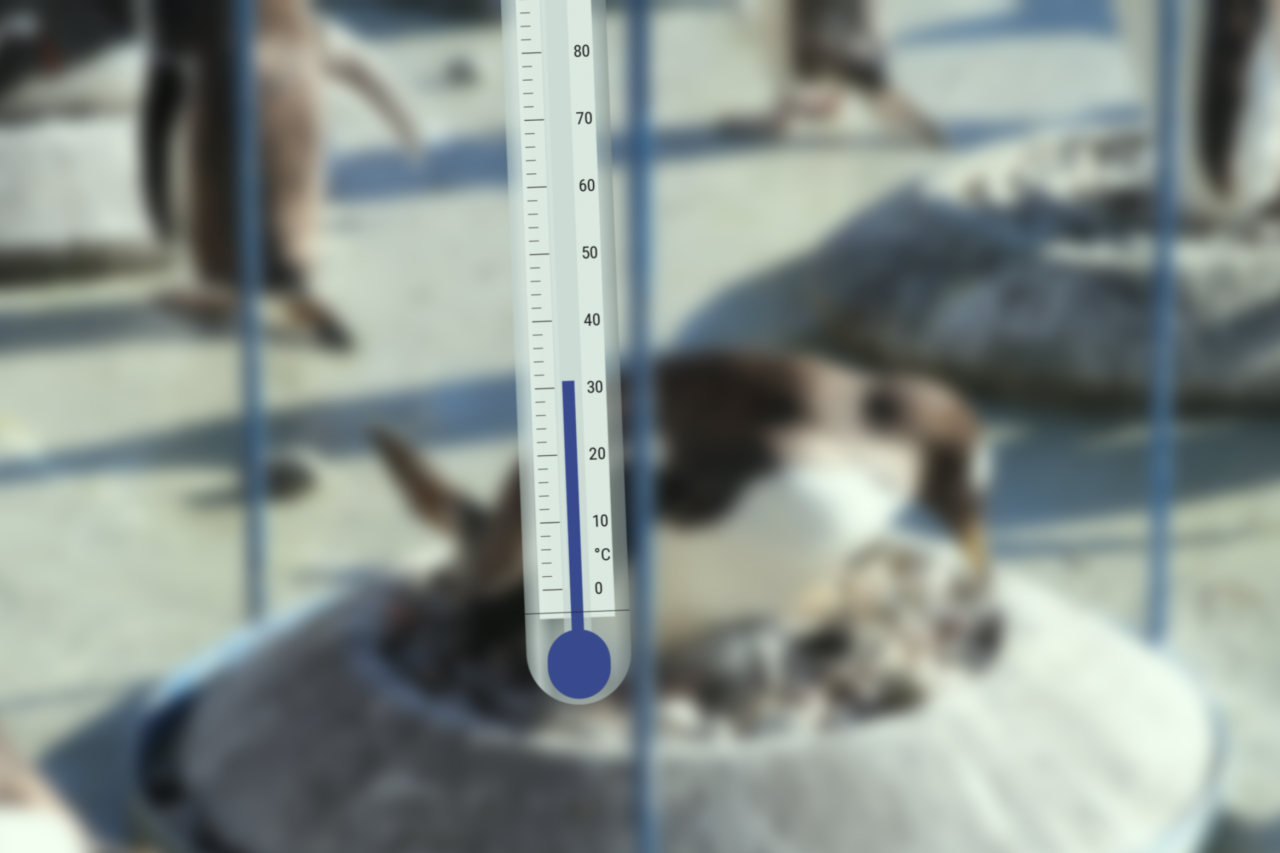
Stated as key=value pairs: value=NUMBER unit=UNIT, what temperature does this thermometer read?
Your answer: value=31 unit=°C
